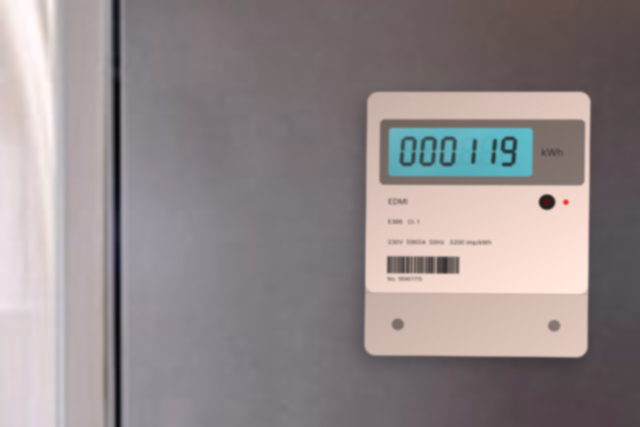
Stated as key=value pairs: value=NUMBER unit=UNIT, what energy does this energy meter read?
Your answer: value=119 unit=kWh
